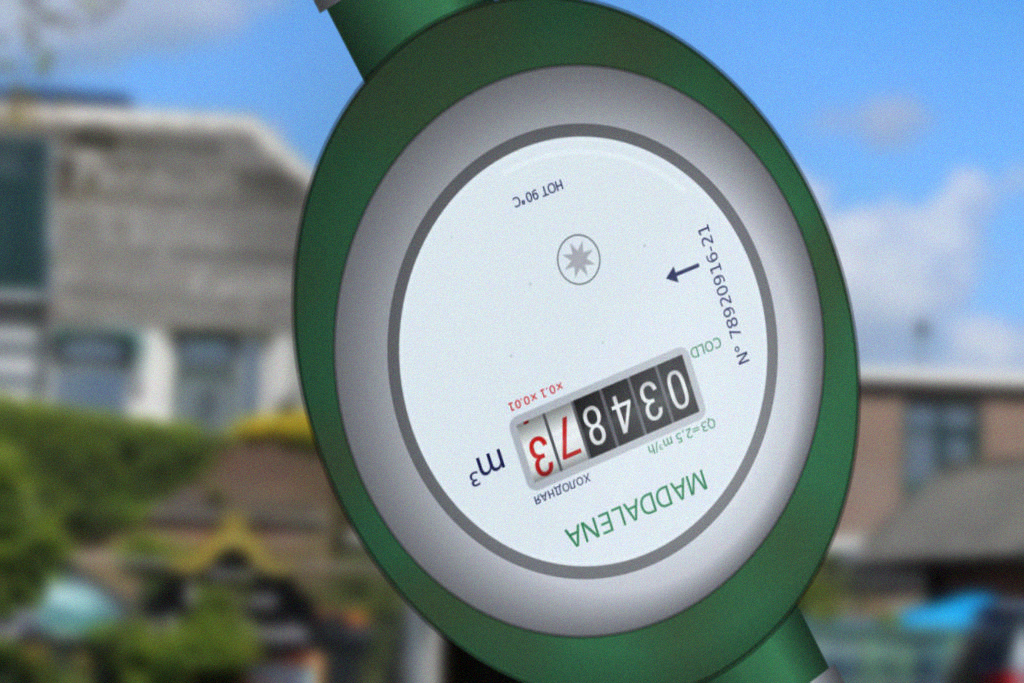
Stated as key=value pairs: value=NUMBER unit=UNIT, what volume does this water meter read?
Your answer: value=348.73 unit=m³
